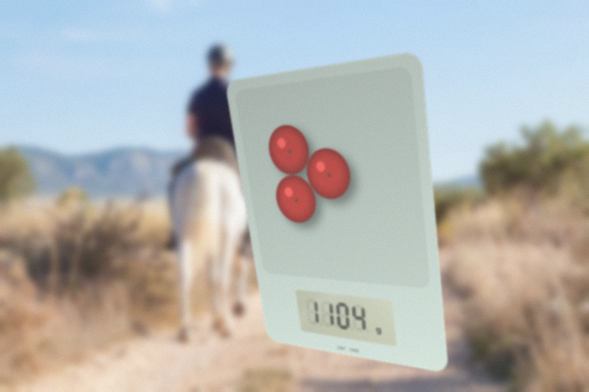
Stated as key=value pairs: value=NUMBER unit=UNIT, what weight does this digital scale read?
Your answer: value=1104 unit=g
